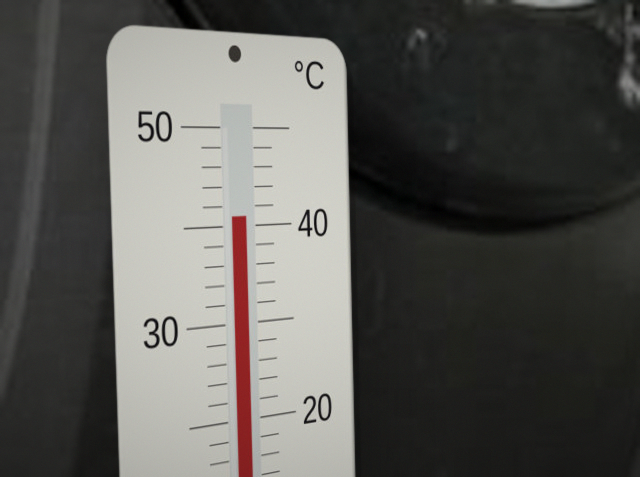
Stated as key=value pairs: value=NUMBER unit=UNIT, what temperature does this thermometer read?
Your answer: value=41 unit=°C
